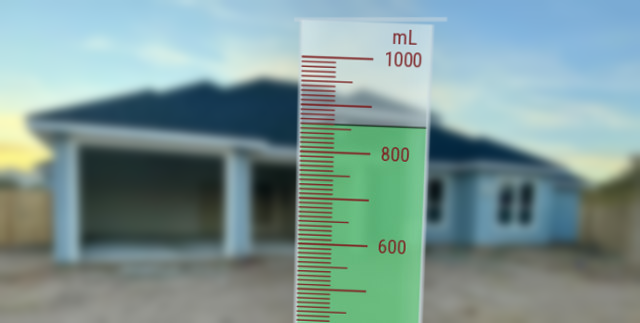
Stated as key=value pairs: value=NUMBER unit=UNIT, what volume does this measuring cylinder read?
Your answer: value=860 unit=mL
